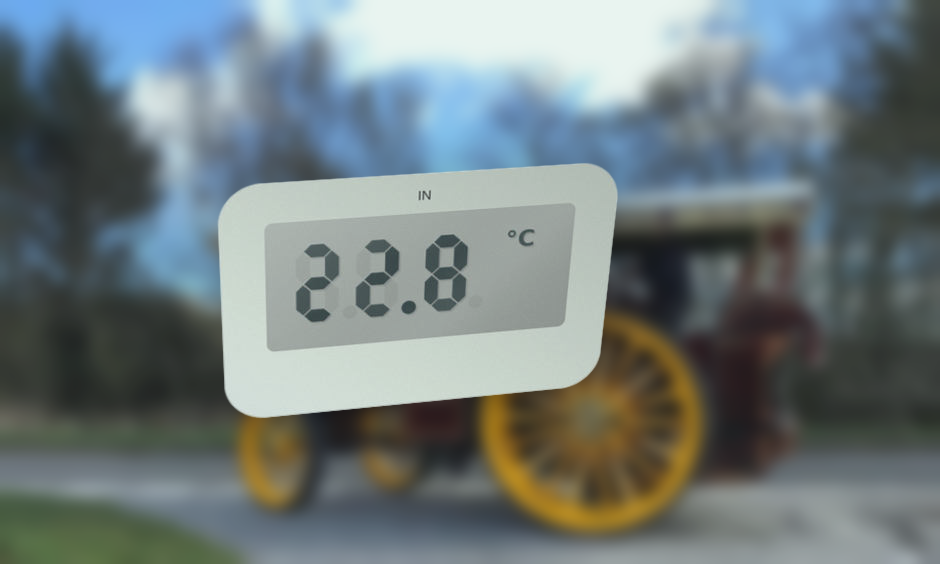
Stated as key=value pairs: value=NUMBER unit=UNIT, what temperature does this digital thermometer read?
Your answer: value=22.8 unit=°C
